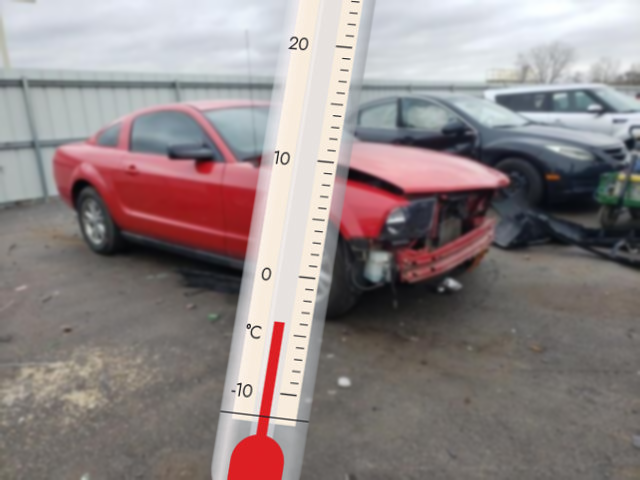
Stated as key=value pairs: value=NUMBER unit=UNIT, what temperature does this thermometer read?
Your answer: value=-4 unit=°C
